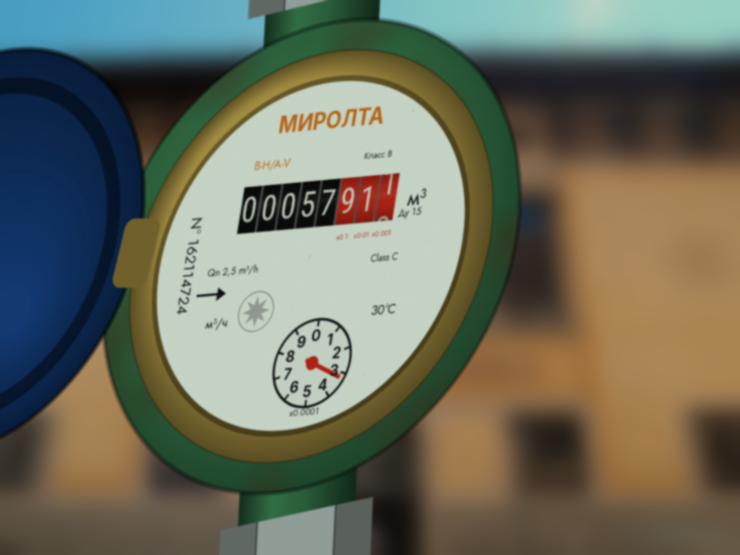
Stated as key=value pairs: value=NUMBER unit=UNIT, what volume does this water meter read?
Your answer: value=57.9113 unit=m³
